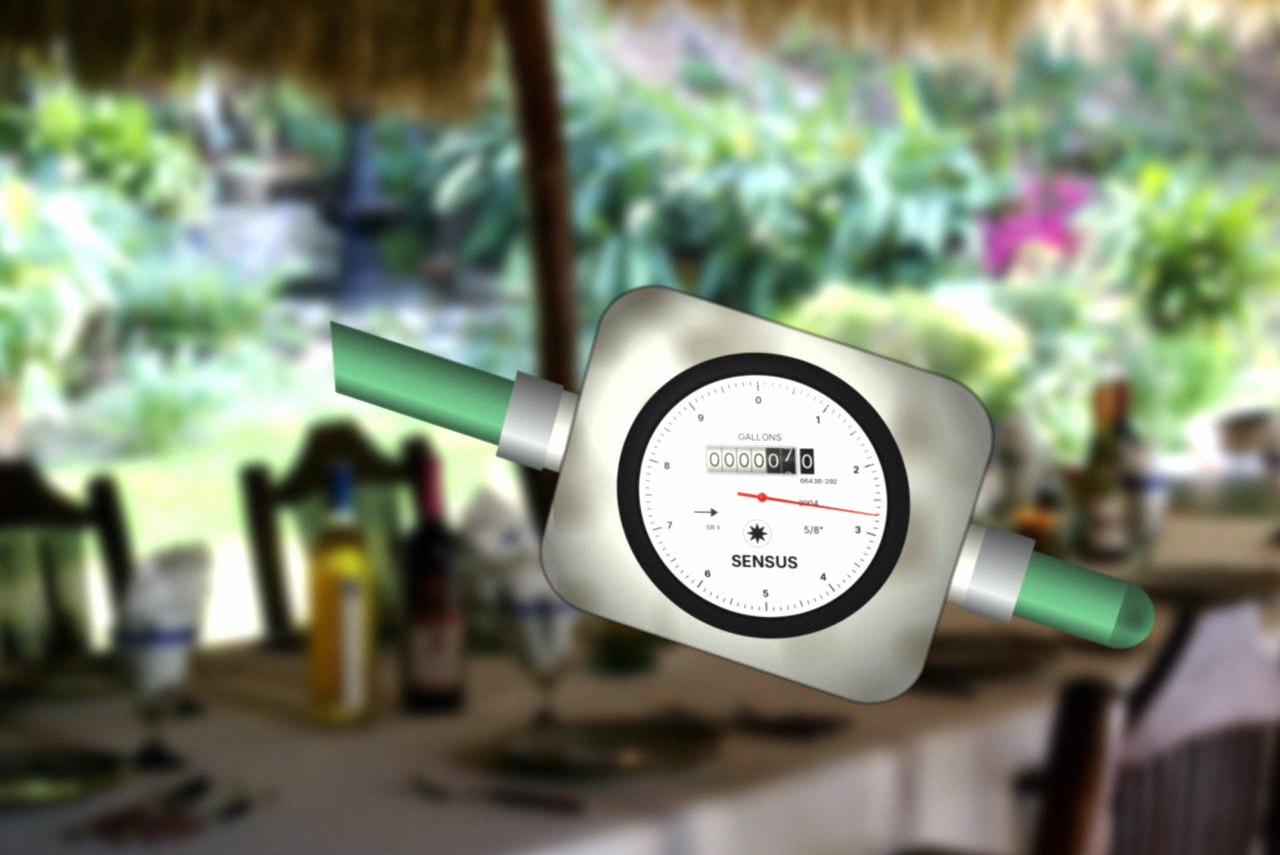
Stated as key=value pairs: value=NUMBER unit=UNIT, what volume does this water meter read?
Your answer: value=72.7 unit=gal
